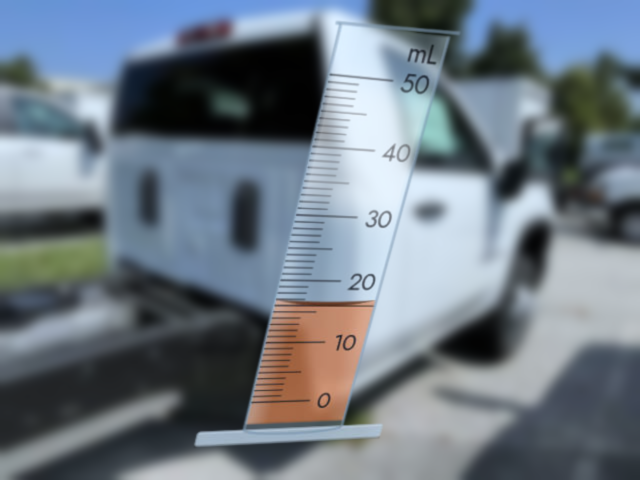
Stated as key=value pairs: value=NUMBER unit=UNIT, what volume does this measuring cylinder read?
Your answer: value=16 unit=mL
